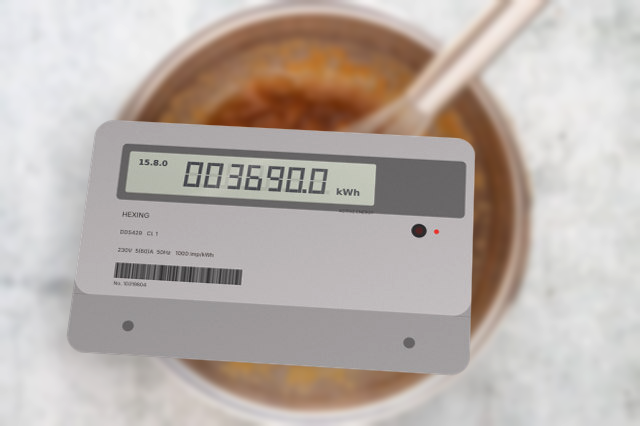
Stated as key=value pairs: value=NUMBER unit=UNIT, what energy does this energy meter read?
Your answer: value=3690.0 unit=kWh
